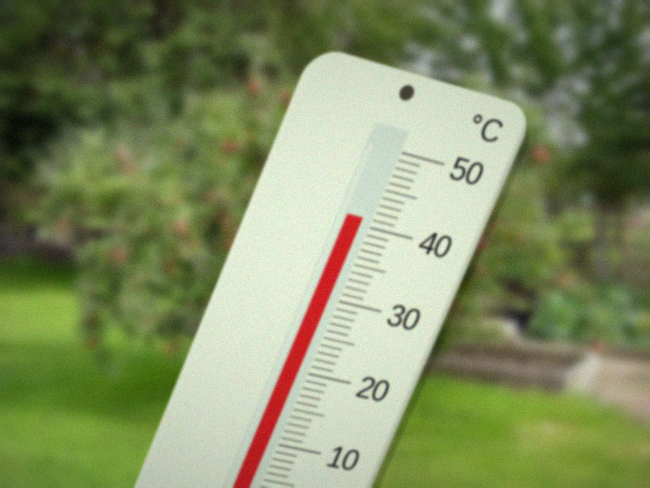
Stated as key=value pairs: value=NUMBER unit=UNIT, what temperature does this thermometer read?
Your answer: value=41 unit=°C
